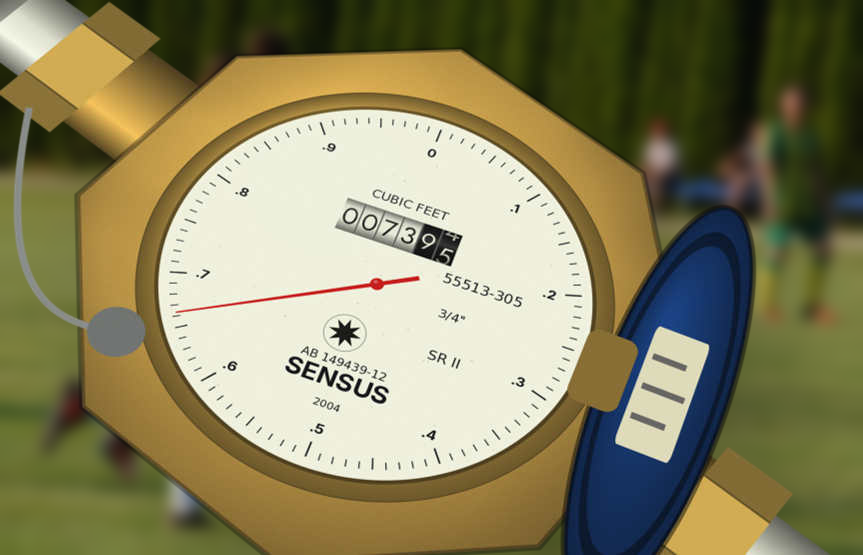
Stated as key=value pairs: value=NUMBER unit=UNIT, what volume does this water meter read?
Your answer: value=7394.66 unit=ft³
